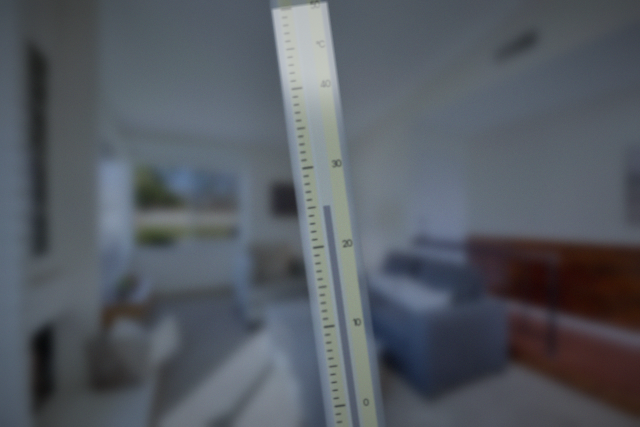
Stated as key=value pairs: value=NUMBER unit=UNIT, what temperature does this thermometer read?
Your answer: value=25 unit=°C
